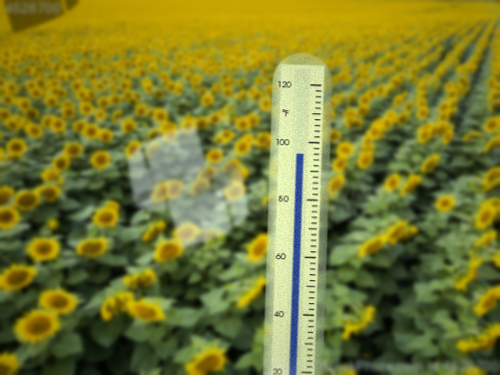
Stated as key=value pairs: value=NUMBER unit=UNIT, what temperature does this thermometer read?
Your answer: value=96 unit=°F
